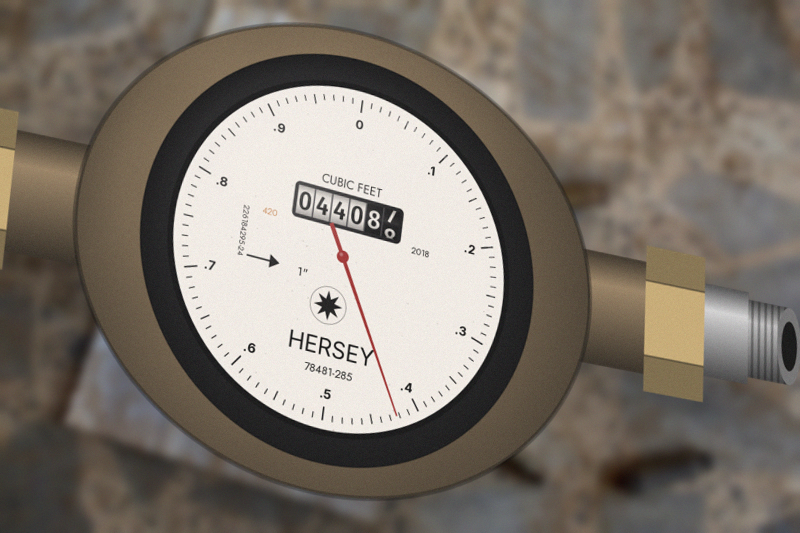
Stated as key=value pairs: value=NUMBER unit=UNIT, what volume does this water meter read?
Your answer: value=44087.42 unit=ft³
